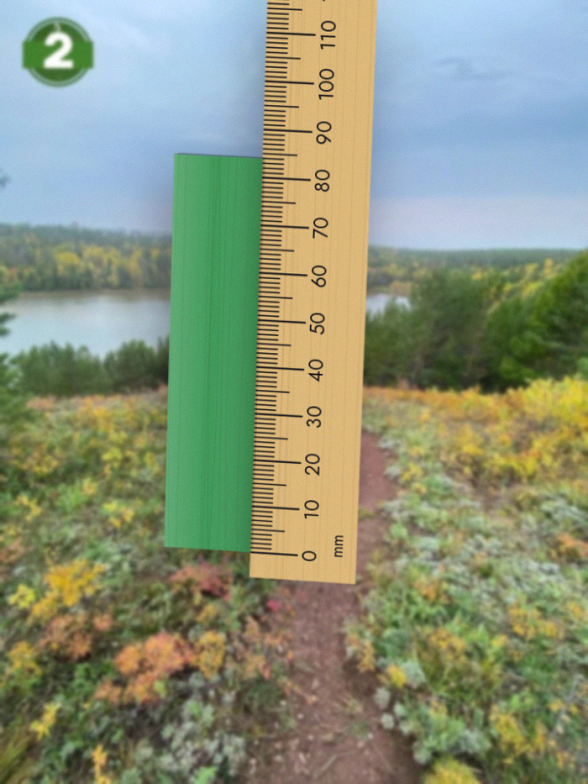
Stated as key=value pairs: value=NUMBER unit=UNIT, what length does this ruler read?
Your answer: value=84 unit=mm
